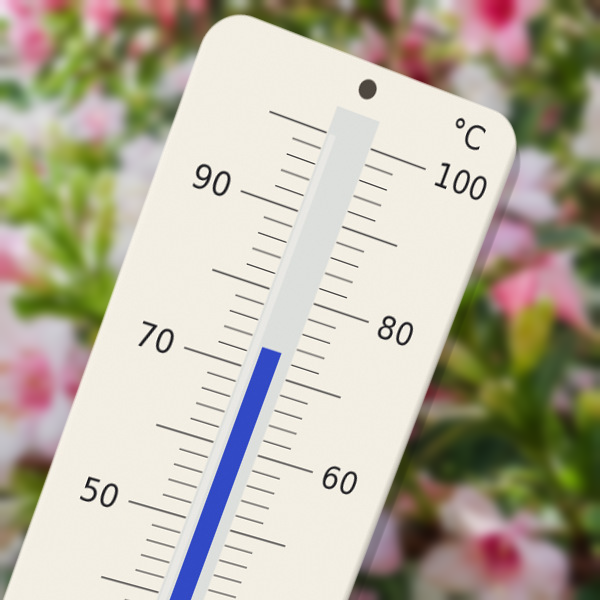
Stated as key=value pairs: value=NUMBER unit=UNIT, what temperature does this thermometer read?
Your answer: value=73 unit=°C
